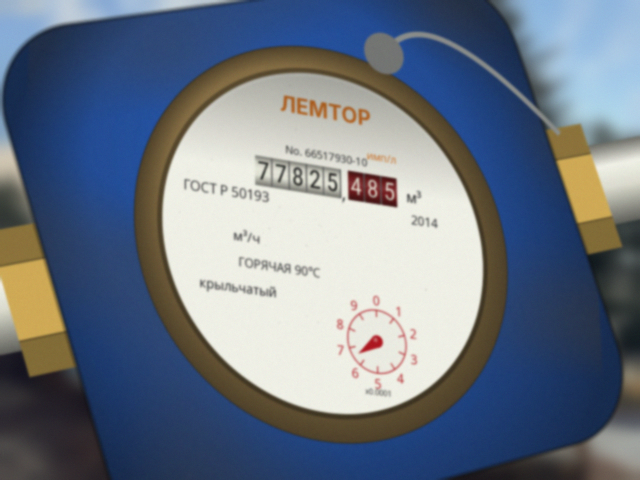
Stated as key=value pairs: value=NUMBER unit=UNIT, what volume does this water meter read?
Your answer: value=77825.4856 unit=m³
